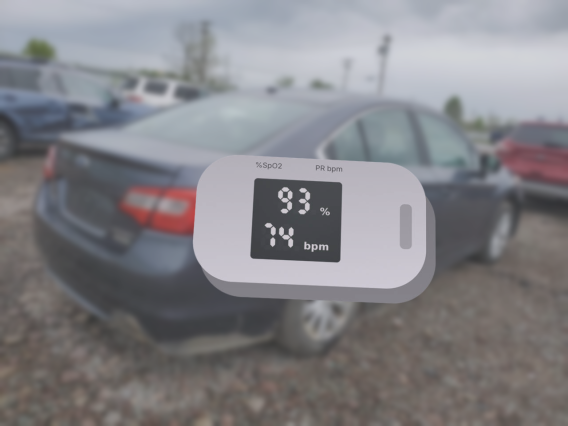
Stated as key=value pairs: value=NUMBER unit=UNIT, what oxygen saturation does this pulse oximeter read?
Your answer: value=93 unit=%
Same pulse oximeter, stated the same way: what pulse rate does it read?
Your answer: value=74 unit=bpm
